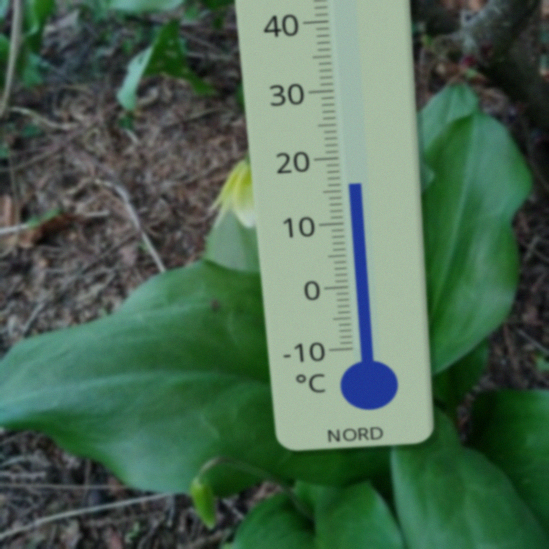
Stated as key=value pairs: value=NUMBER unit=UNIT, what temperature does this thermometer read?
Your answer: value=16 unit=°C
